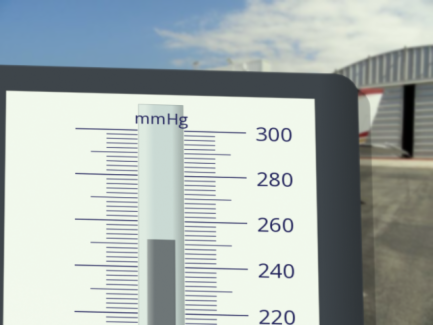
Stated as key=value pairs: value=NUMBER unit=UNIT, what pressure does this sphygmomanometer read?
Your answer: value=252 unit=mmHg
